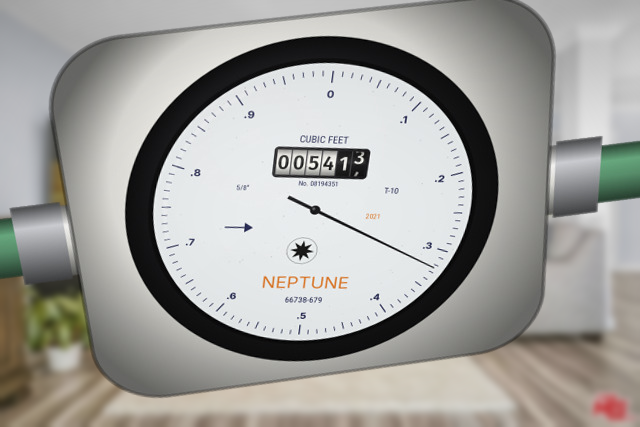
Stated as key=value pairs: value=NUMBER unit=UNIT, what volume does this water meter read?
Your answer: value=5413.32 unit=ft³
